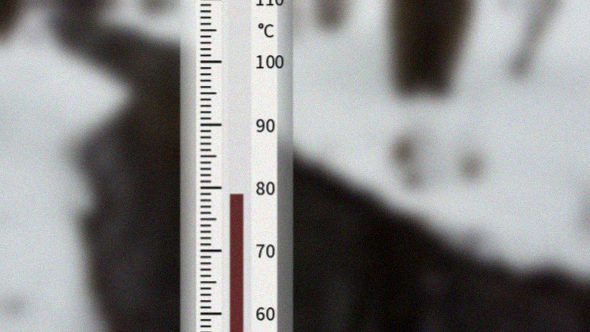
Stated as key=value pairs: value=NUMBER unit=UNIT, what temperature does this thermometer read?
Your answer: value=79 unit=°C
